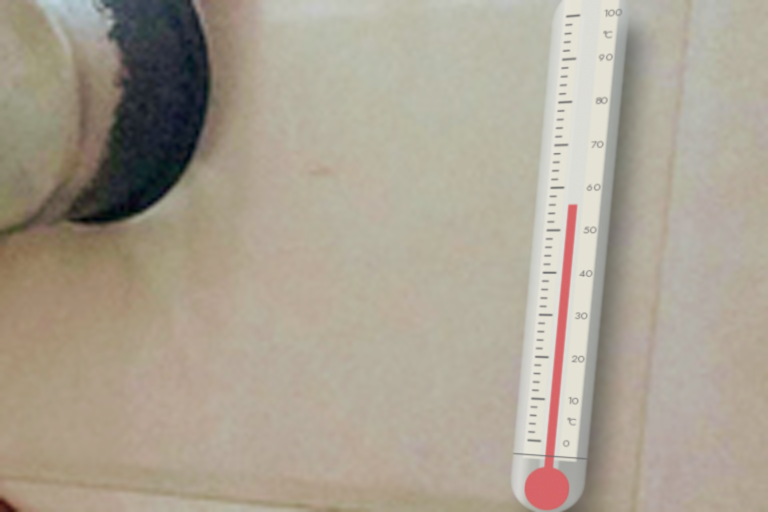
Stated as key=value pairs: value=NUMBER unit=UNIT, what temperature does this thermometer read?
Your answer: value=56 unit=°C
